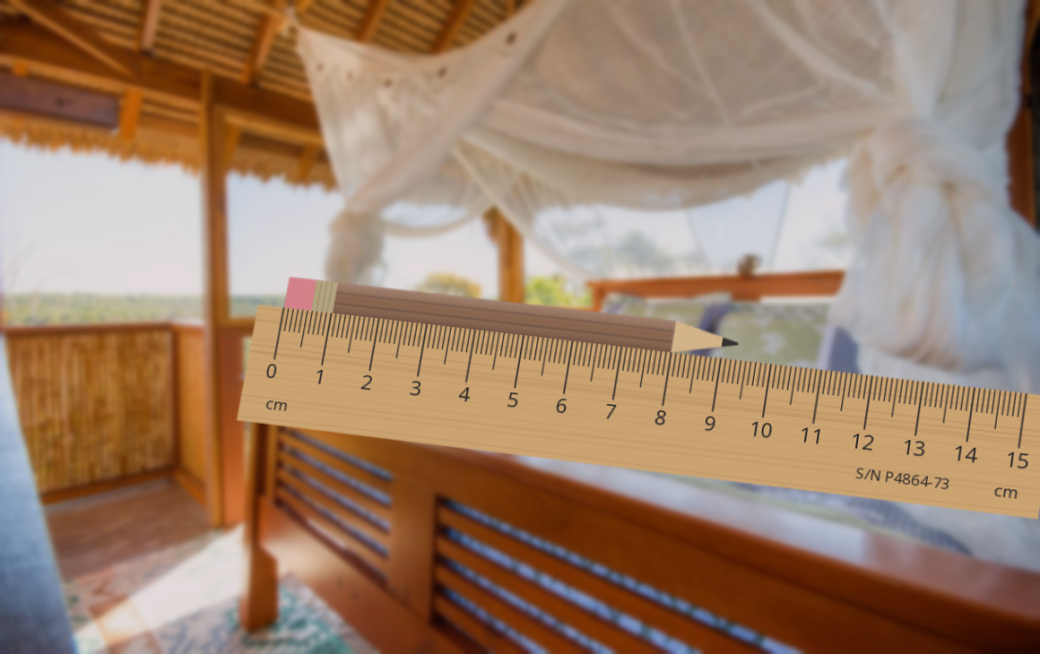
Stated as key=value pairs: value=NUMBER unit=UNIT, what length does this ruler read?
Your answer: value=9.3 unit=cm
